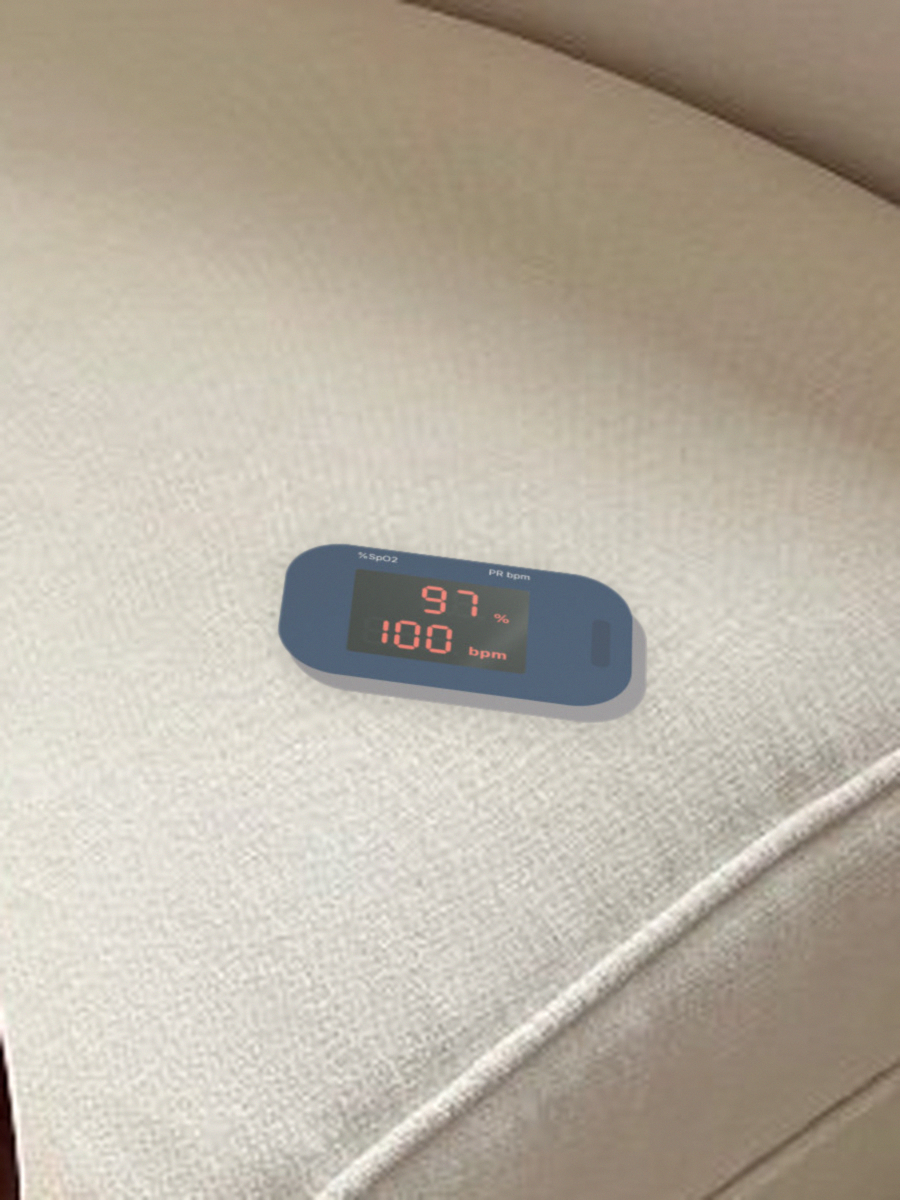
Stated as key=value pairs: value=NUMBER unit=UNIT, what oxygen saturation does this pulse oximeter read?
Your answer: value=97 unit=%
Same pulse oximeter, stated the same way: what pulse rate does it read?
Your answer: value=100 unit=bpm
